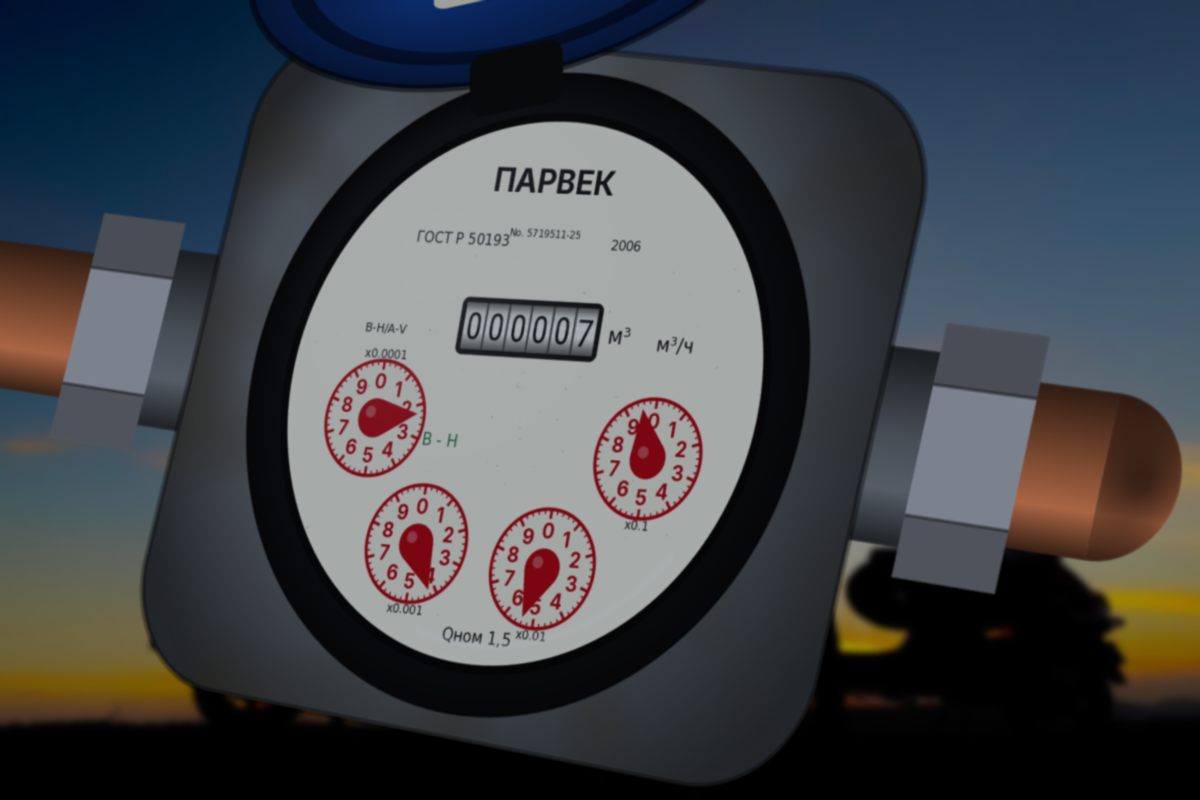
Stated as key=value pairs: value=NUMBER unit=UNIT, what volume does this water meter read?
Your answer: value=6.9542 unit=m³
